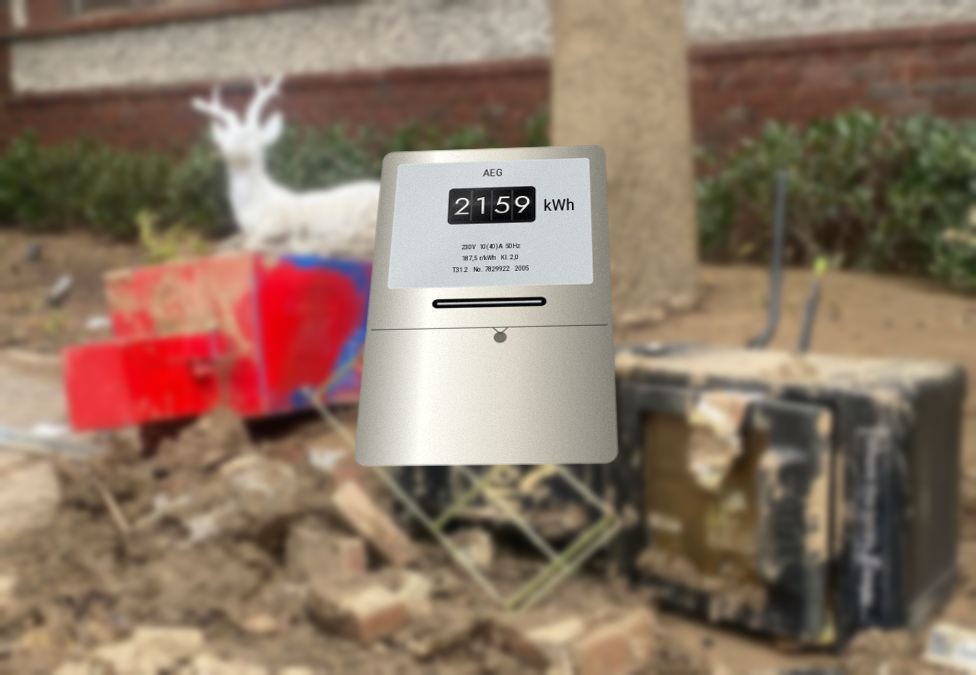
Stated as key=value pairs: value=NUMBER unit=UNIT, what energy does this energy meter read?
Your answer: value=2159 unit=kWh
